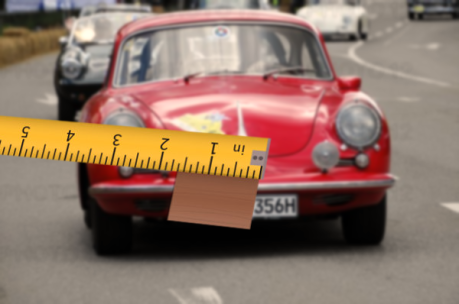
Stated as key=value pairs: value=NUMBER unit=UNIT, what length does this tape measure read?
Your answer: value=1.625 unit=in
